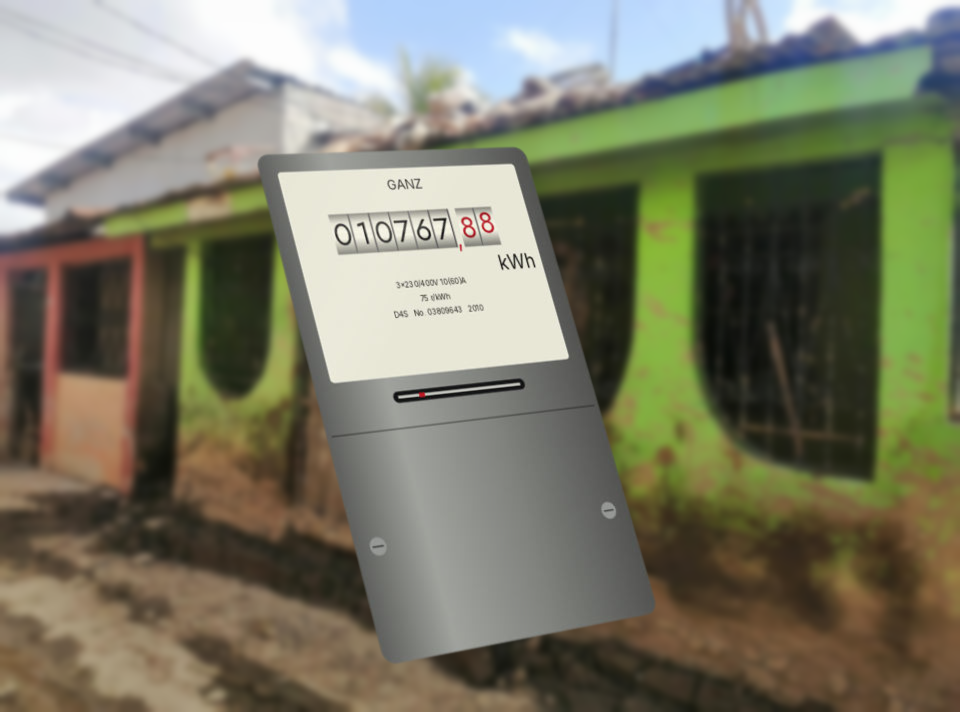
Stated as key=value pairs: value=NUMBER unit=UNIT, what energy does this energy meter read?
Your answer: value=10767.88 unit=kWh
